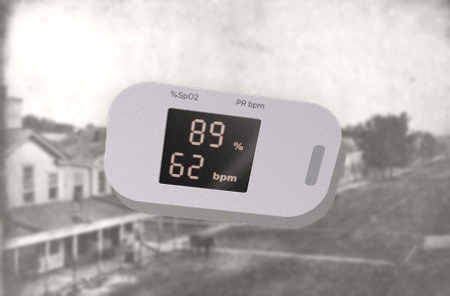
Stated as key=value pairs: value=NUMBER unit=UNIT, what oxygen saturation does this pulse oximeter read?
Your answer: value=89 unit=%
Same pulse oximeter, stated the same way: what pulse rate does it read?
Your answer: value=62 unit=bpm
